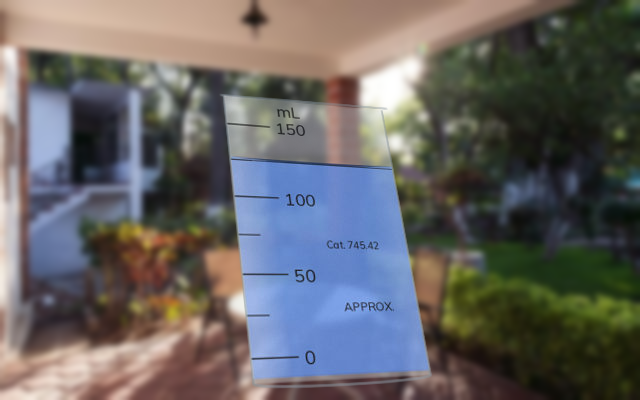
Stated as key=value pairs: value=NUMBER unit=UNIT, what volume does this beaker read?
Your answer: value=125 unit=mL
